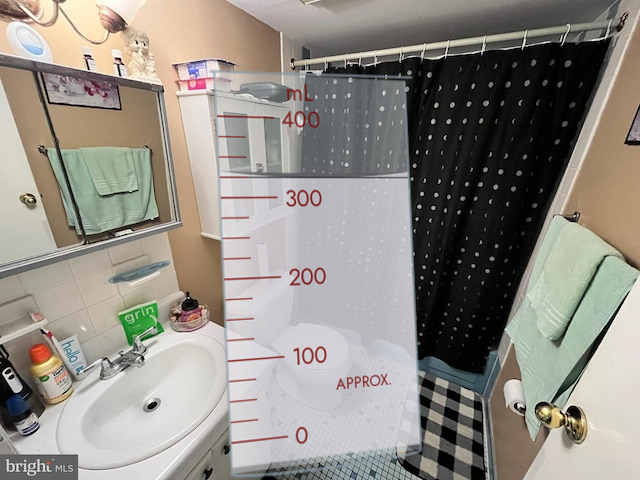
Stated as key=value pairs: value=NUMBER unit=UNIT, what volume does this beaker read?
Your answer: value=325 unit=mL
